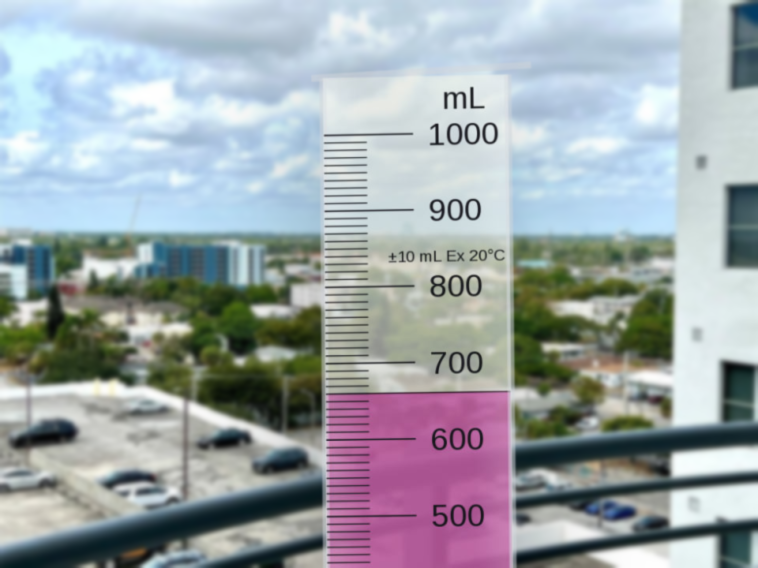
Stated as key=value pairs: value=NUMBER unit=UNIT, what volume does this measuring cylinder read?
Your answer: value=660 unit=mL
